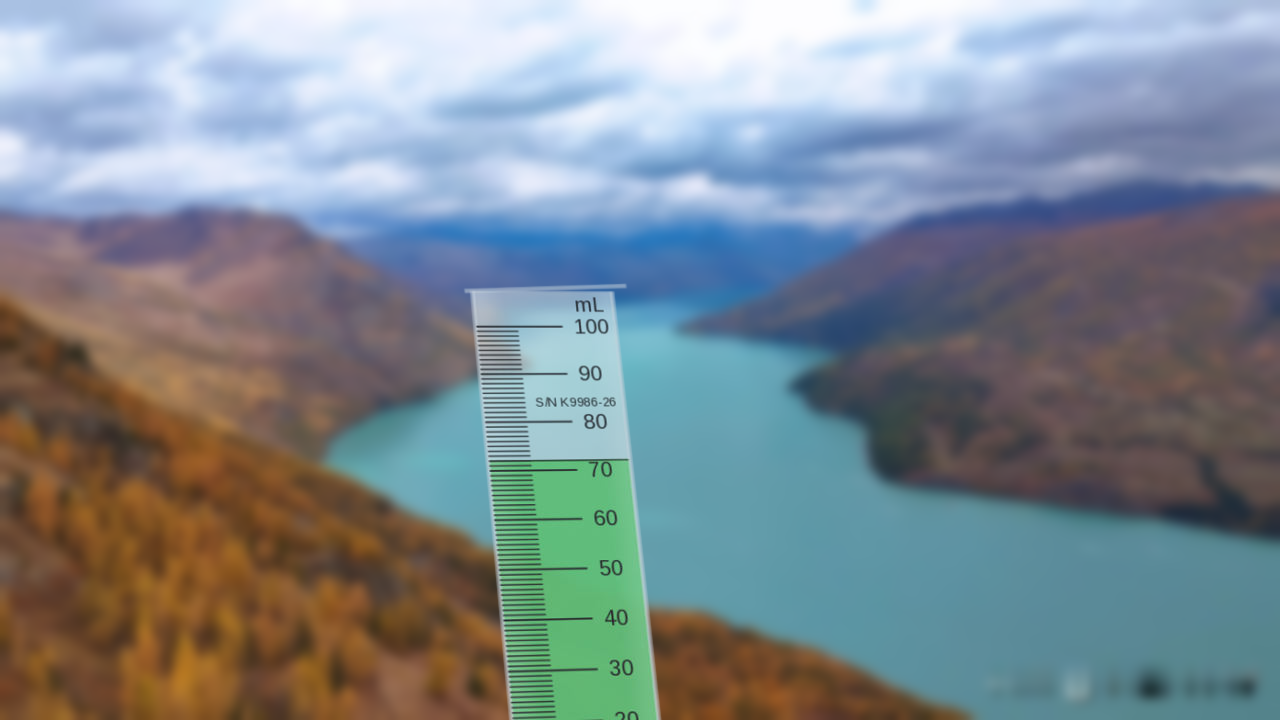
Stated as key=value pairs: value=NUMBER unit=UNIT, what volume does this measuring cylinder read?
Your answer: value=72 unit=mL
